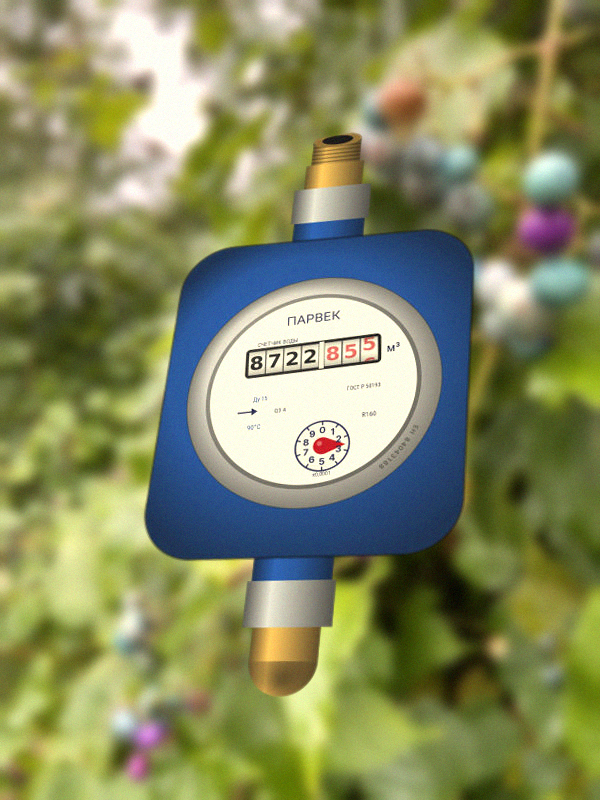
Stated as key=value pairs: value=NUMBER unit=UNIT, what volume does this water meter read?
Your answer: value=8722.8552 unit=m³
